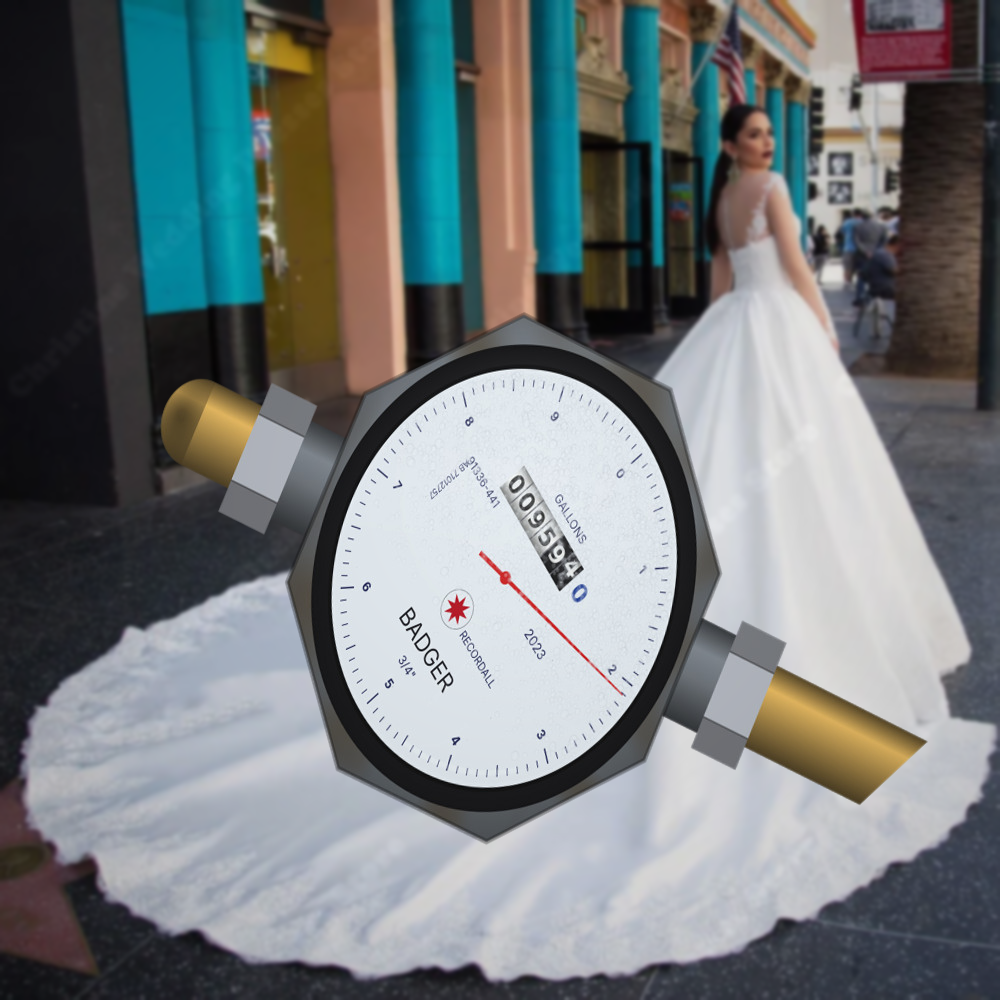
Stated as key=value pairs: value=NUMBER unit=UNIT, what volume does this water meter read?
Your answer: value=95942.1 unit=gal
